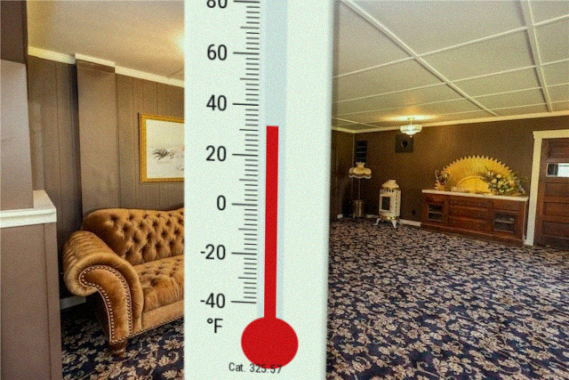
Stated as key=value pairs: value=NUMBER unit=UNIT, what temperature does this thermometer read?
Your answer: value=32 unit=°F
